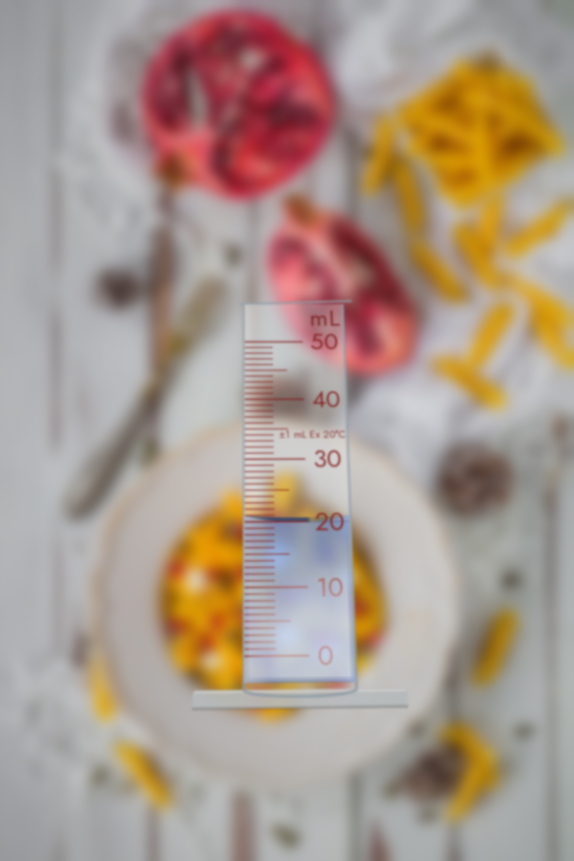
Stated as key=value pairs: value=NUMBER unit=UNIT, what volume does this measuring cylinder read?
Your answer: value=20 unit=mL
